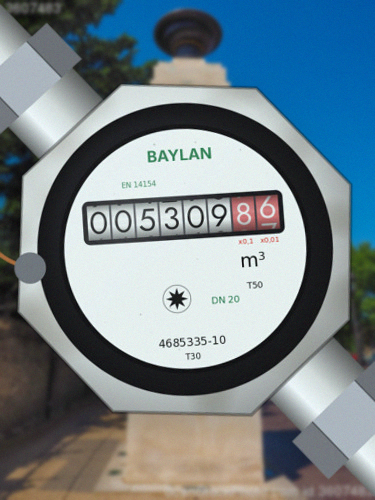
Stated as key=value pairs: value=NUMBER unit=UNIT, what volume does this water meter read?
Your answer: value=5309.86 unit=m³
